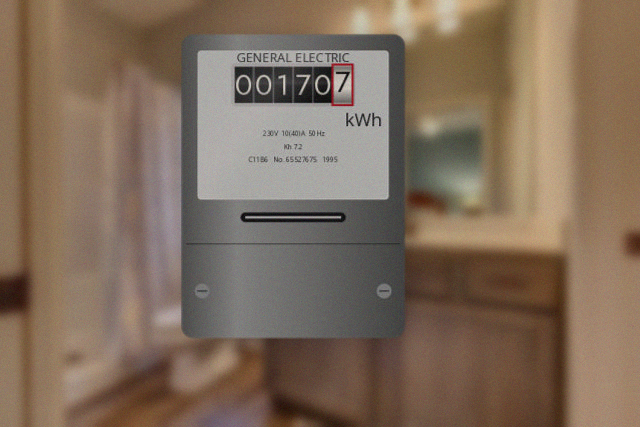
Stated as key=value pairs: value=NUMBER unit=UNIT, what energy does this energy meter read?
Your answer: value=170.7 unit=kWh
